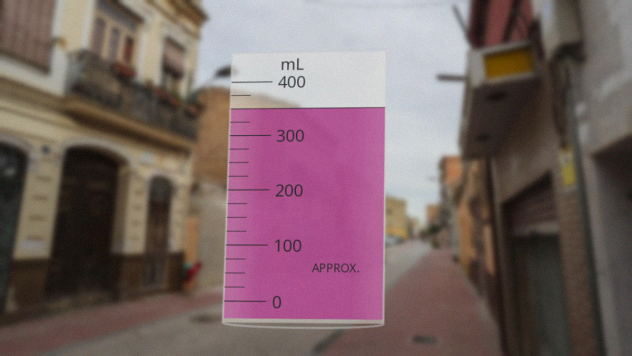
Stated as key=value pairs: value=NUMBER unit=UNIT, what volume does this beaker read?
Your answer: value=350 unit=mL
